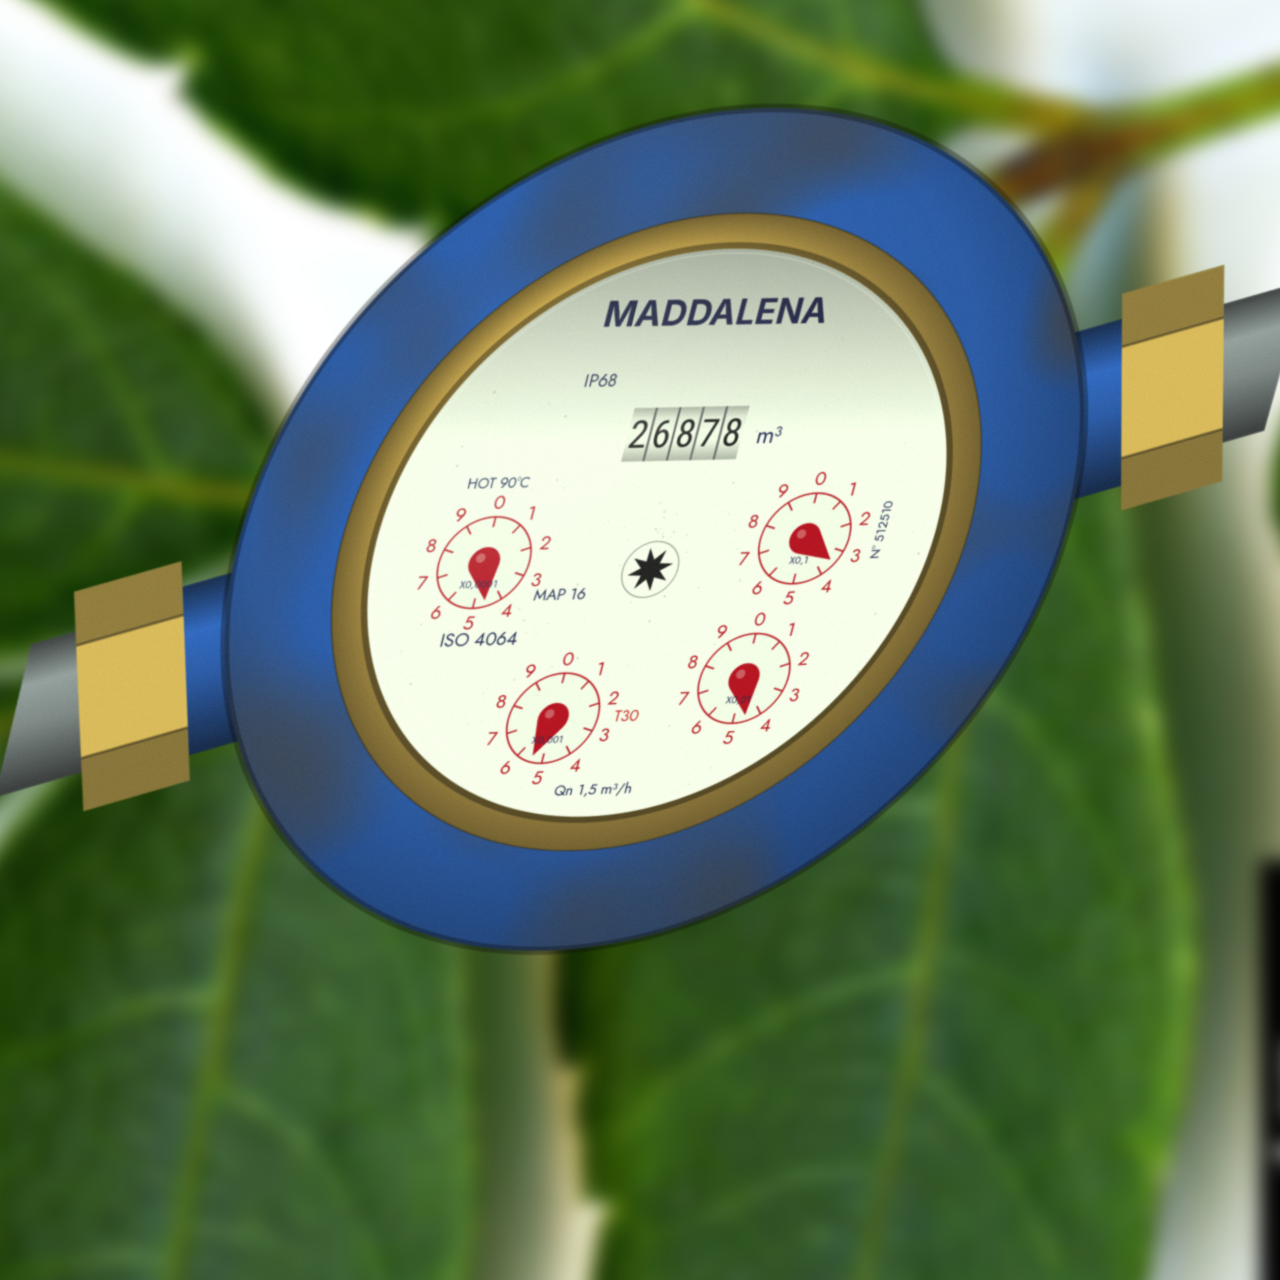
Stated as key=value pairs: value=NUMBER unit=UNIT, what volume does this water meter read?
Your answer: value=26878.3454 unit=m³
